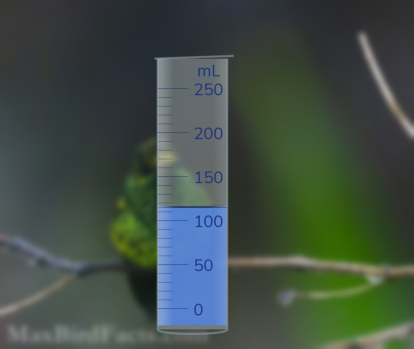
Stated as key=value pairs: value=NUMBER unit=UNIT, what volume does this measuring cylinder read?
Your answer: value=115 unit=mL
